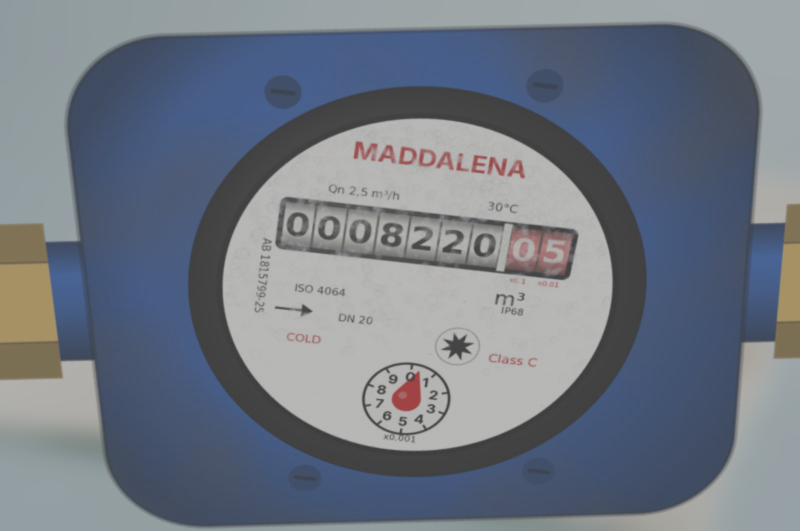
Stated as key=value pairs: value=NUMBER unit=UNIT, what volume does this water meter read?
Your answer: value=8220.050 unit=m³
